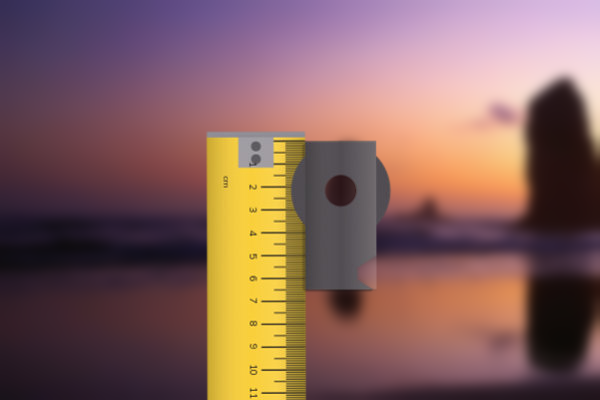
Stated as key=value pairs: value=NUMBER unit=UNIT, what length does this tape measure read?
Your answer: value=6.5 unit=cm
